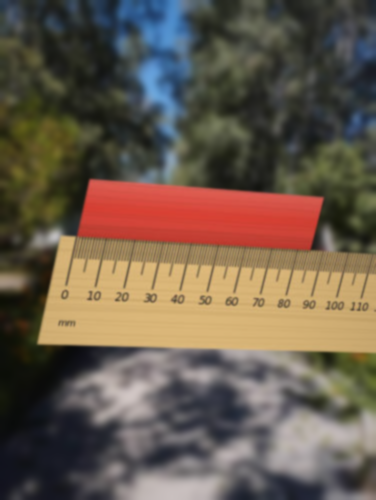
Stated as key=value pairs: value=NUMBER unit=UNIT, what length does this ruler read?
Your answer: value=85 unit=mm
